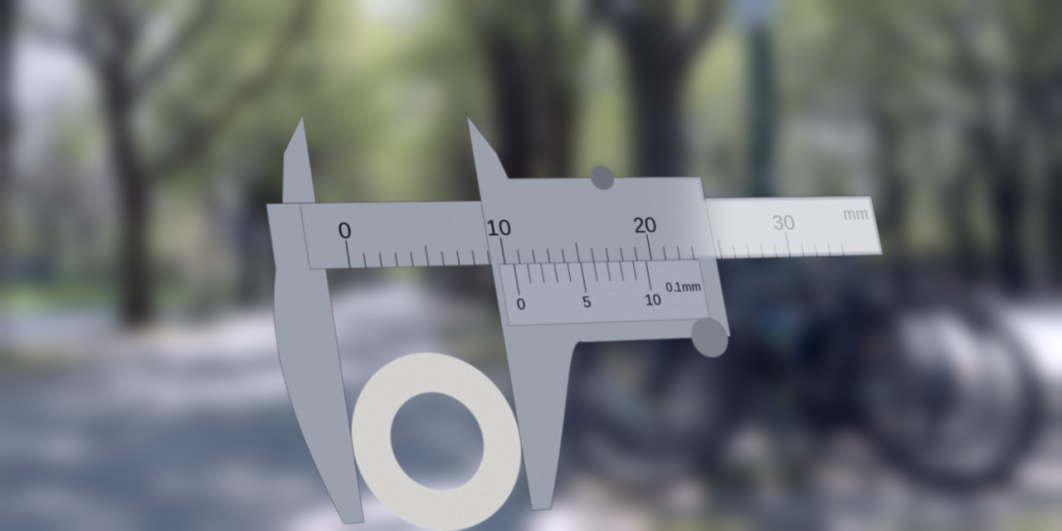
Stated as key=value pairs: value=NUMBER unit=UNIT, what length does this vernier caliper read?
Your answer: value=10.6 unit=mm
